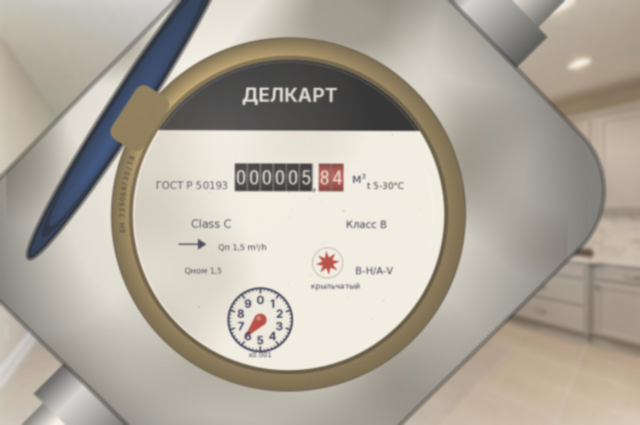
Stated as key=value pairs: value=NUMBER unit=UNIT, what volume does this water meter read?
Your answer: value=5.846 unit=m³
